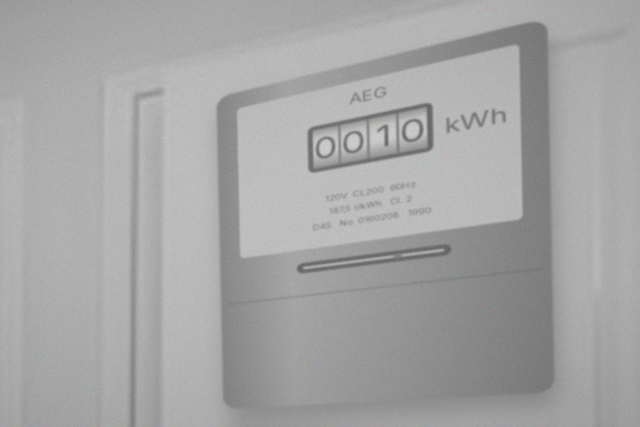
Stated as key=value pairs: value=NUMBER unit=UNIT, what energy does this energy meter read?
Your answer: value=10 unit=kWh
